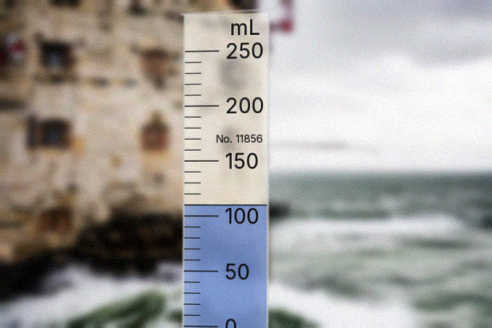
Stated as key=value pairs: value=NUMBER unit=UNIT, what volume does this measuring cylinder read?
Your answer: value=110 unit=mL
